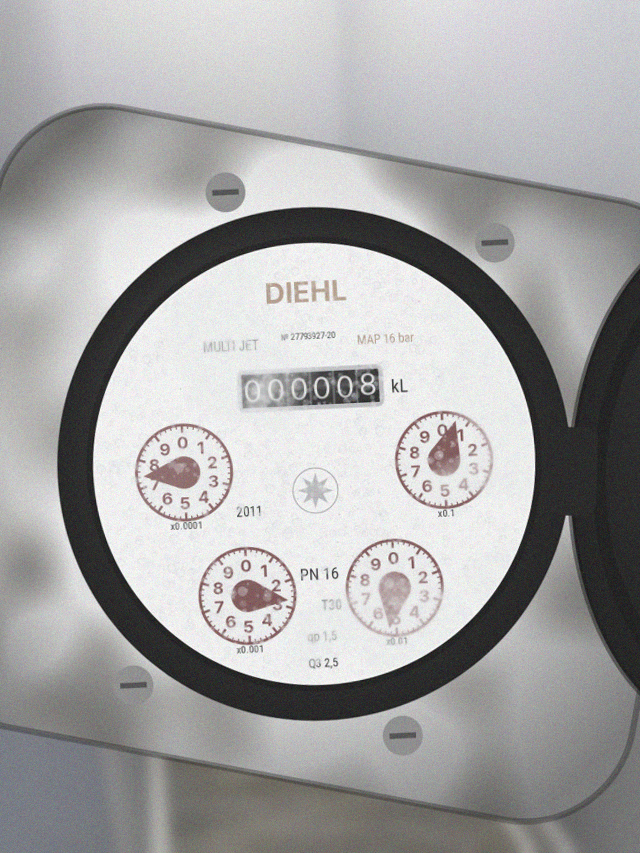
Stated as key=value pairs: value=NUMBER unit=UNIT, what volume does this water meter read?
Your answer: value=8.0527 unit=kL
